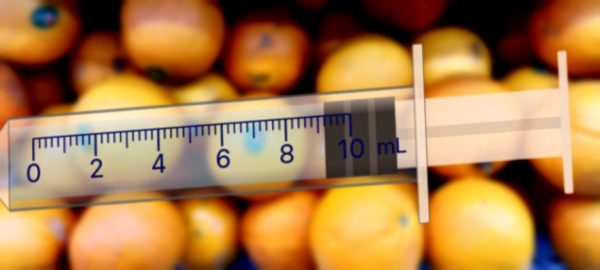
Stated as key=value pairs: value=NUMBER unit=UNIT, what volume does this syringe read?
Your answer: value=9.2 unit=mL
